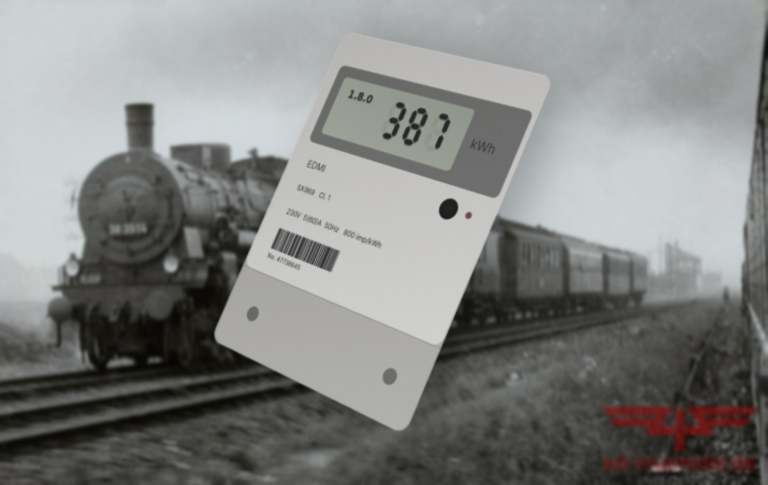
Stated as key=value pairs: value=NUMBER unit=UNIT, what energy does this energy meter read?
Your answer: value=387 unit=kWh
